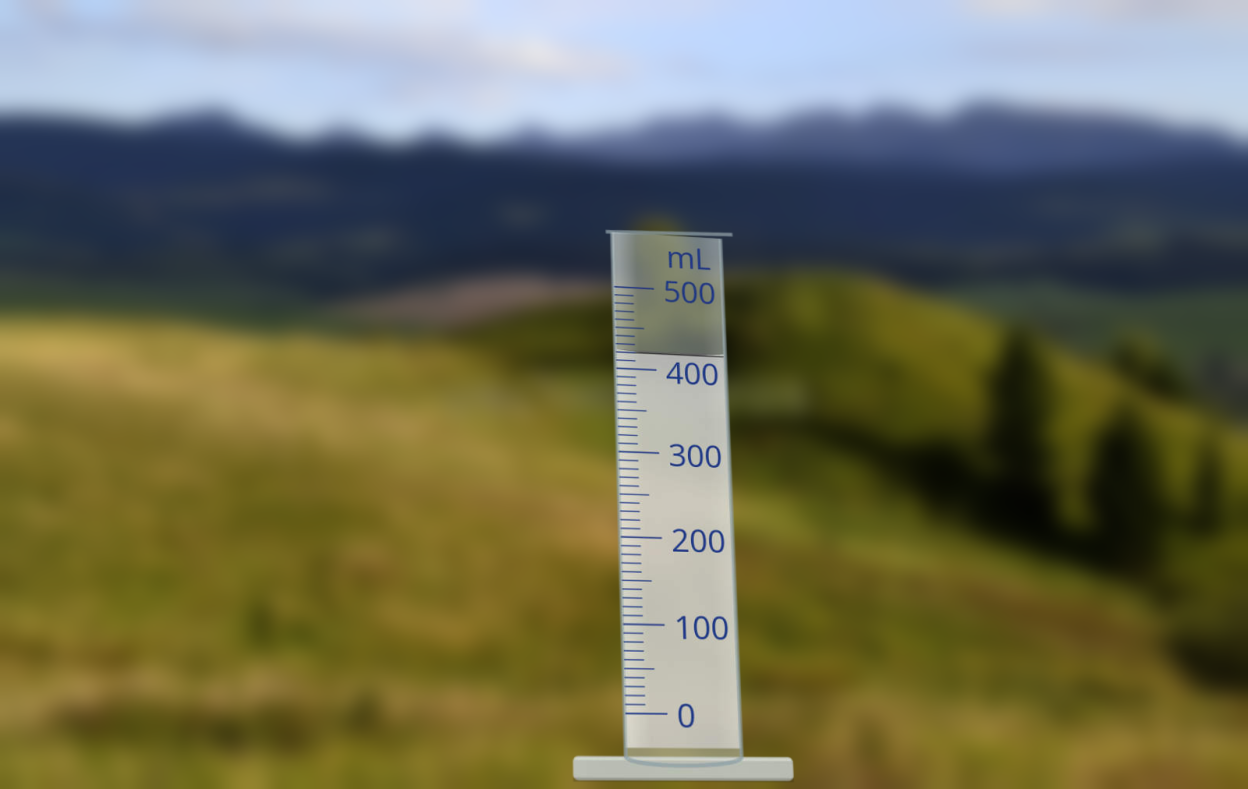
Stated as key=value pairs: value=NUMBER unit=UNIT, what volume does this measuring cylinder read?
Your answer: value=420 unit=mL
